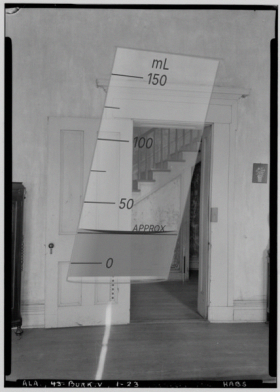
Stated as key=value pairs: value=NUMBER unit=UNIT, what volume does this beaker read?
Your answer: value=25 unit=mL
